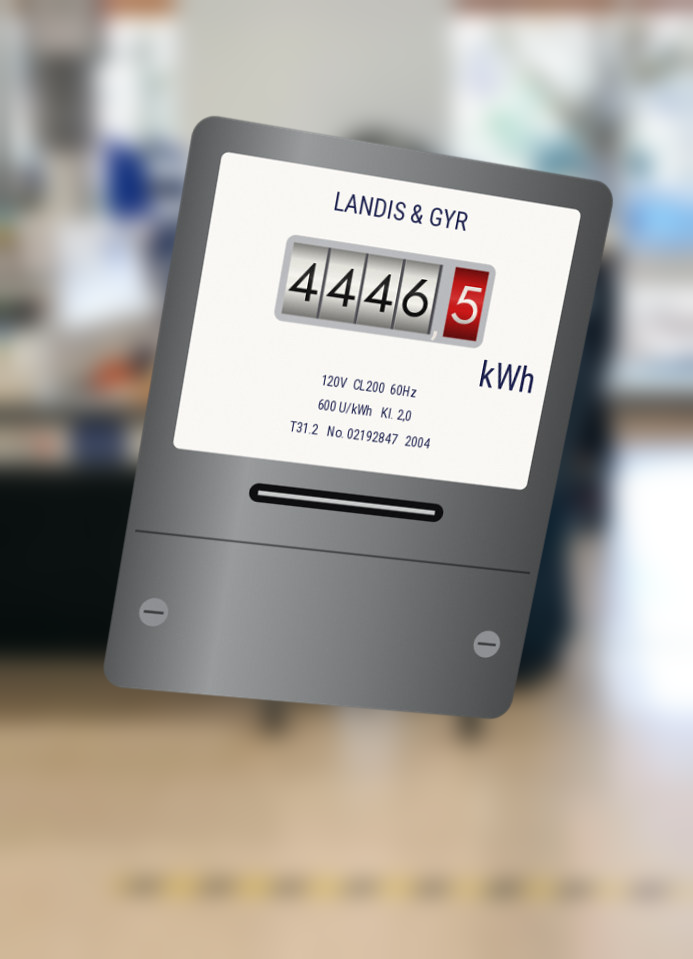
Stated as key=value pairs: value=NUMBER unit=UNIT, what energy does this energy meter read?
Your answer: value=4446.5 unit=kWh
